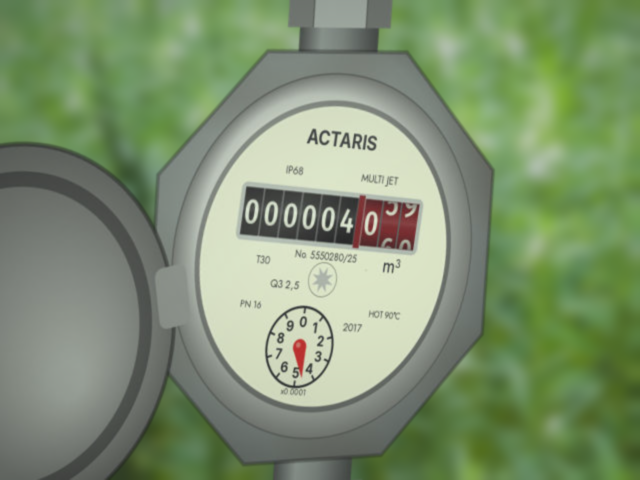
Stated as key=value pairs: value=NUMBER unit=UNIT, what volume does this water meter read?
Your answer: value=4.0594 unit=m³
